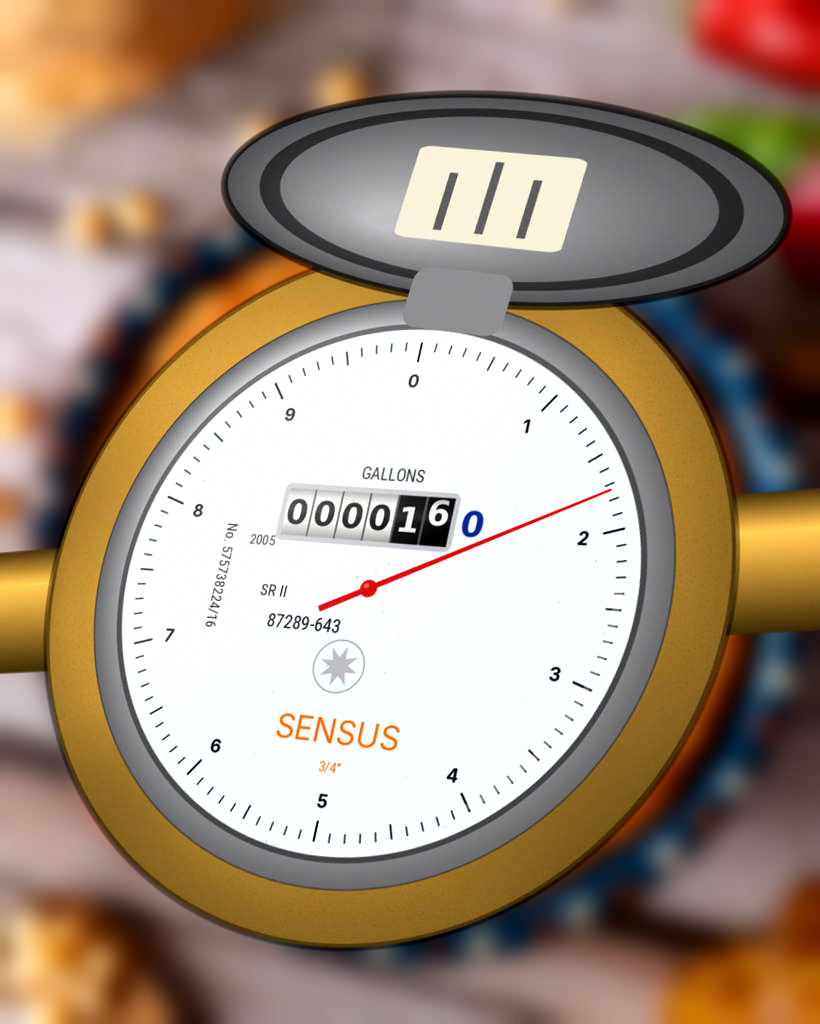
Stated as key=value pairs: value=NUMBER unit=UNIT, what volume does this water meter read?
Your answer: value=161.7 unit=gal
